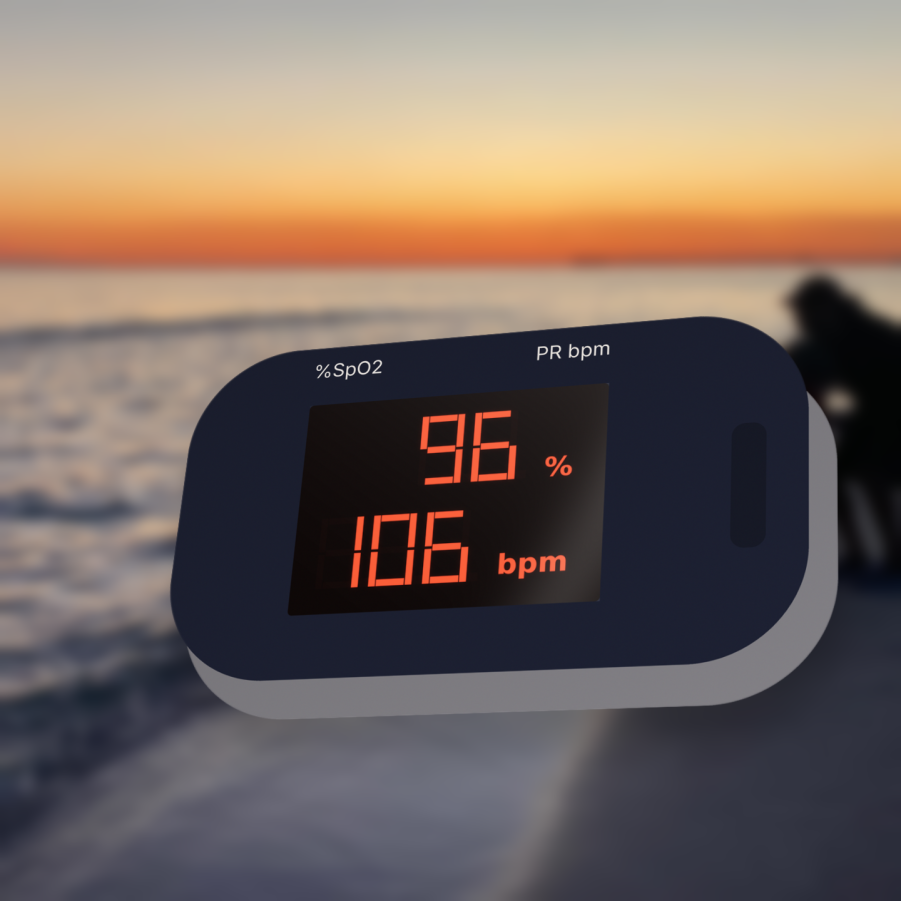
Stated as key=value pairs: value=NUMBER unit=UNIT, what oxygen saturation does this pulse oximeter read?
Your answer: value=96 unit=%
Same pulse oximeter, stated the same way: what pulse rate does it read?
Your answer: value=106 unit=bpm
